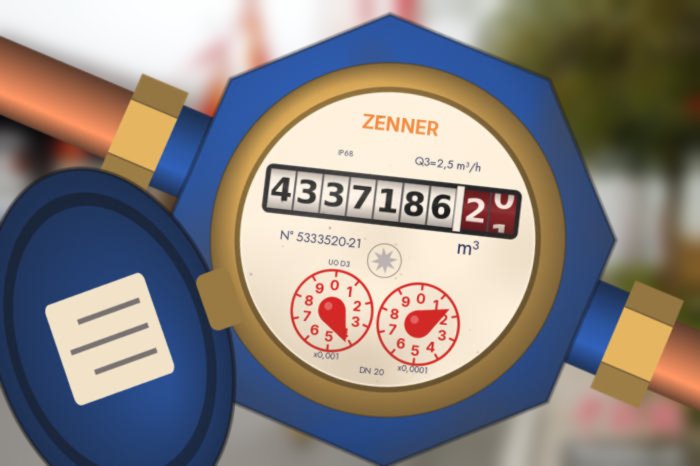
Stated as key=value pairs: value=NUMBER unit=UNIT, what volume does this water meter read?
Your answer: value=4337186.2041 unit=m³
